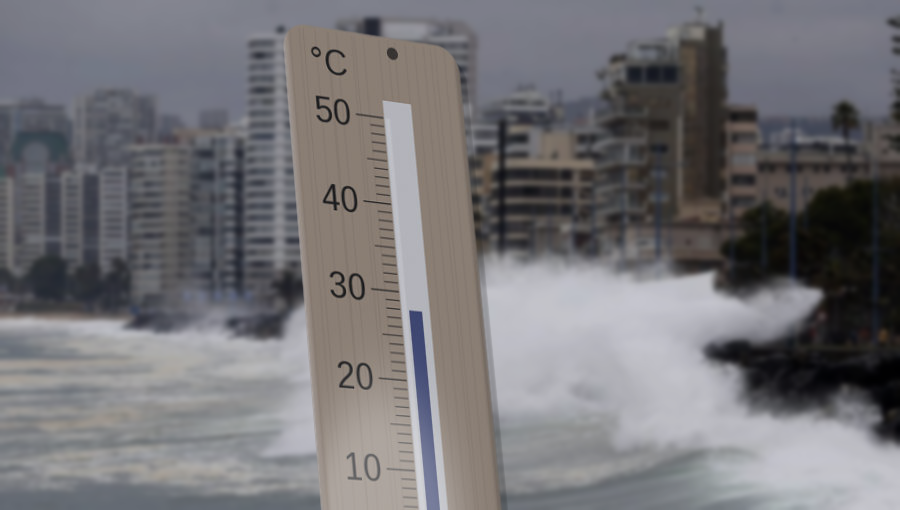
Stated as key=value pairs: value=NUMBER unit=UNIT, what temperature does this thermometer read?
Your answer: value=28 unit=°C
